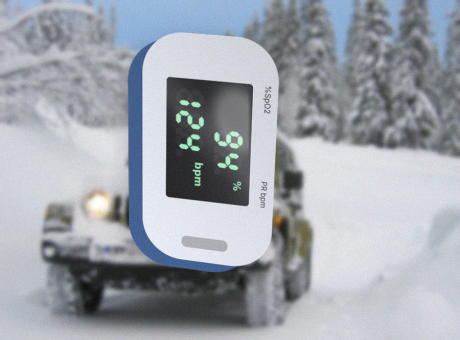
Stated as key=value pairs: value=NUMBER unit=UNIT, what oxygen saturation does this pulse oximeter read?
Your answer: value=94 unit=%
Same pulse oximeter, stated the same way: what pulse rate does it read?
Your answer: value=124 unit=bpm
